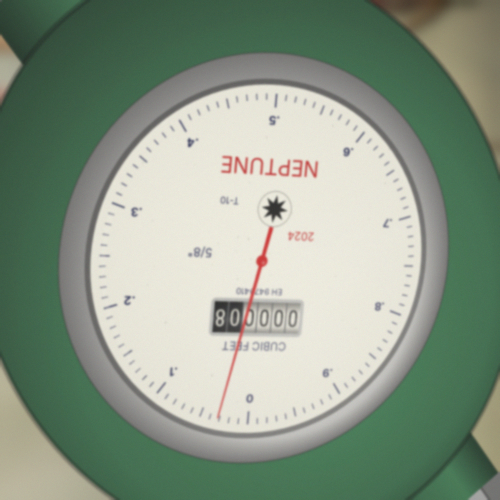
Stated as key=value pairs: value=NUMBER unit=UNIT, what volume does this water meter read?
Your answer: value=8.03 unit=ft³
